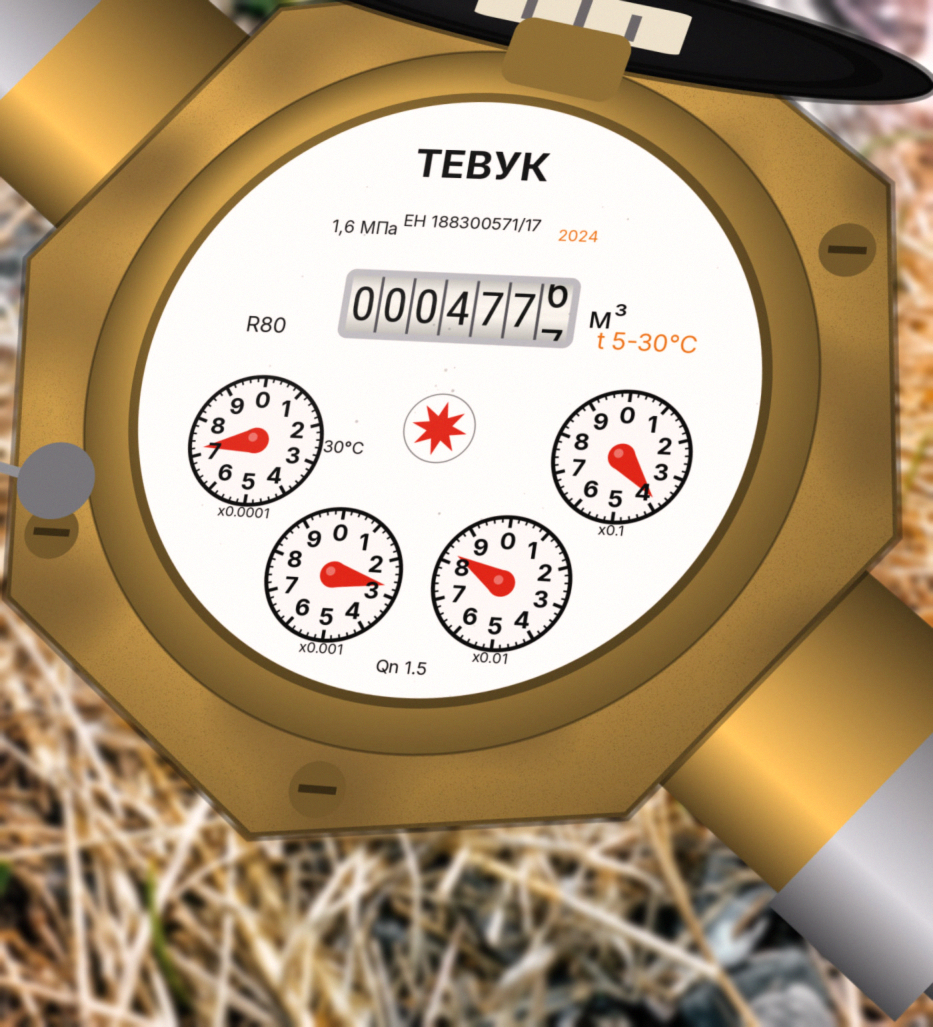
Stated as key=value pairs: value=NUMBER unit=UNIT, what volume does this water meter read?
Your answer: value=4776.3827 unit=m³
